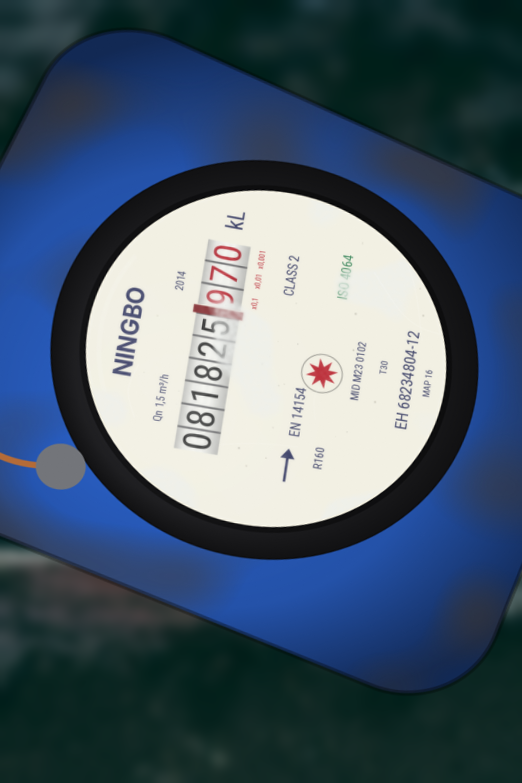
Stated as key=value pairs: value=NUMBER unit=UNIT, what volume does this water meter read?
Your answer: value=81825.970 unit=kL
